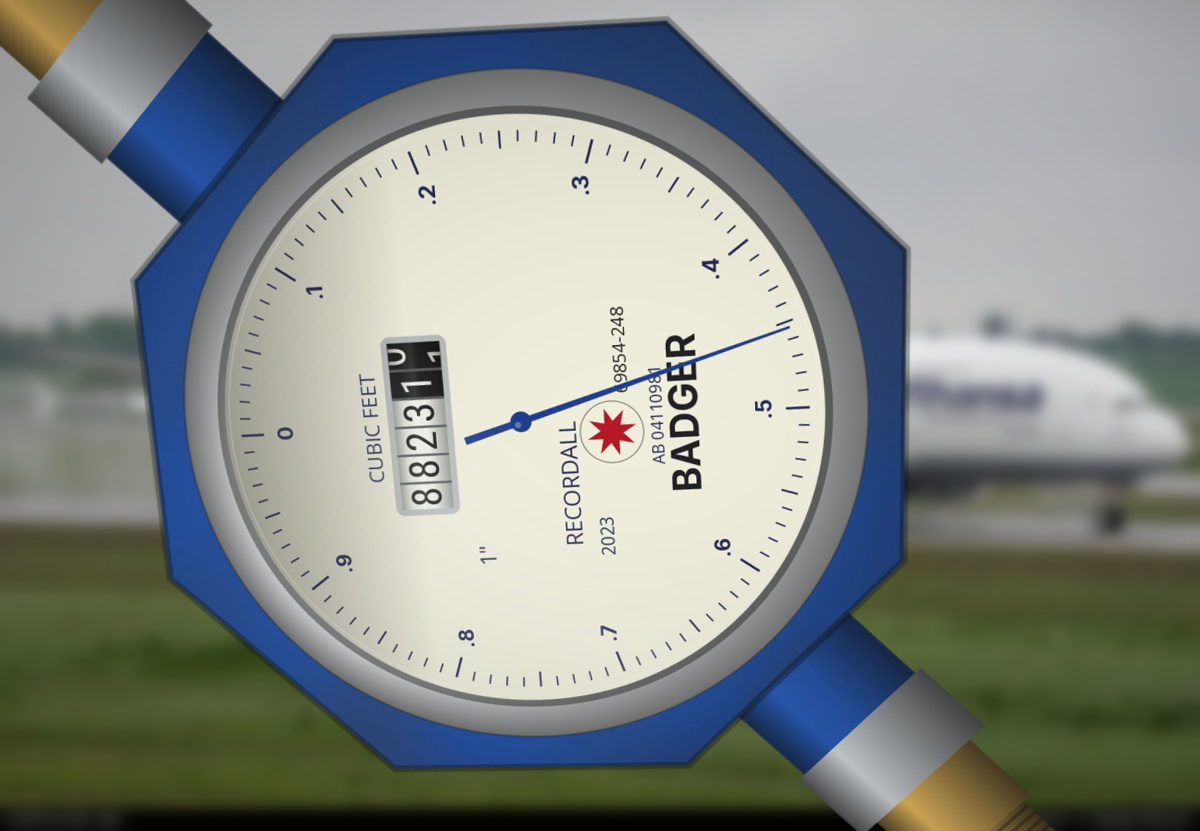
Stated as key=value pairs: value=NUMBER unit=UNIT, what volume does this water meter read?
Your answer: value=882310.45 unit=ft³
